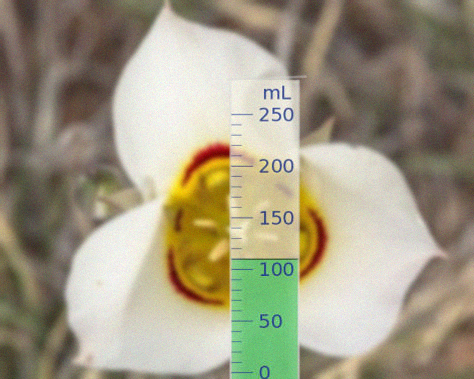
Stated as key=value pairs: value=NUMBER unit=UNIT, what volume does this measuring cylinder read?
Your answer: value=110 unit=mL
